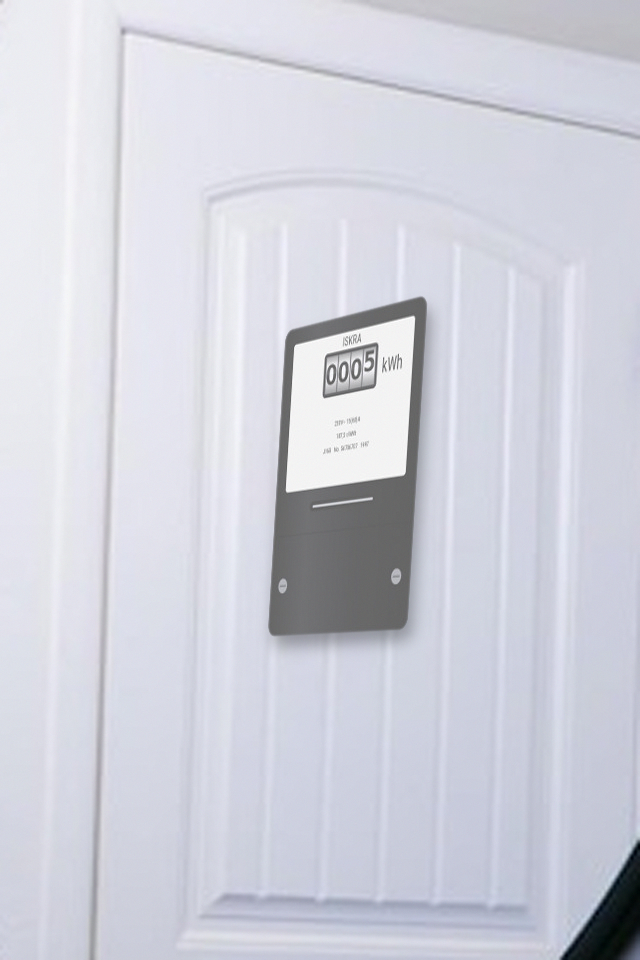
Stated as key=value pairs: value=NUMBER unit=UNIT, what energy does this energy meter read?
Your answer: value=5 unit=kWh
